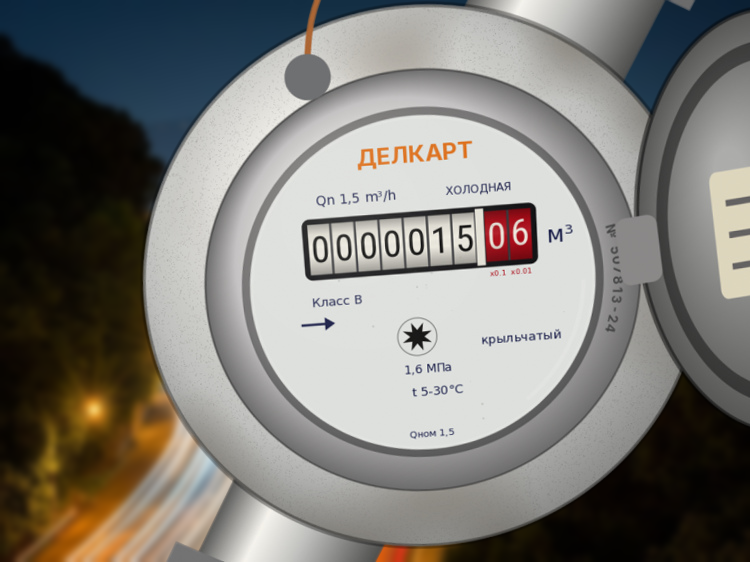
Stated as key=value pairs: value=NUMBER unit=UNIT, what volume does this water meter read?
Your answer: value=15.06 unit=m³
